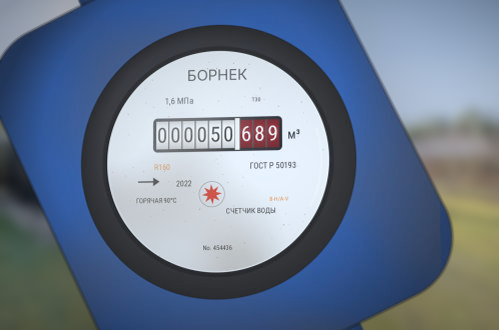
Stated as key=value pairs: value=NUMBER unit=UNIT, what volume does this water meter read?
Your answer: value=50.689 unit=m³
